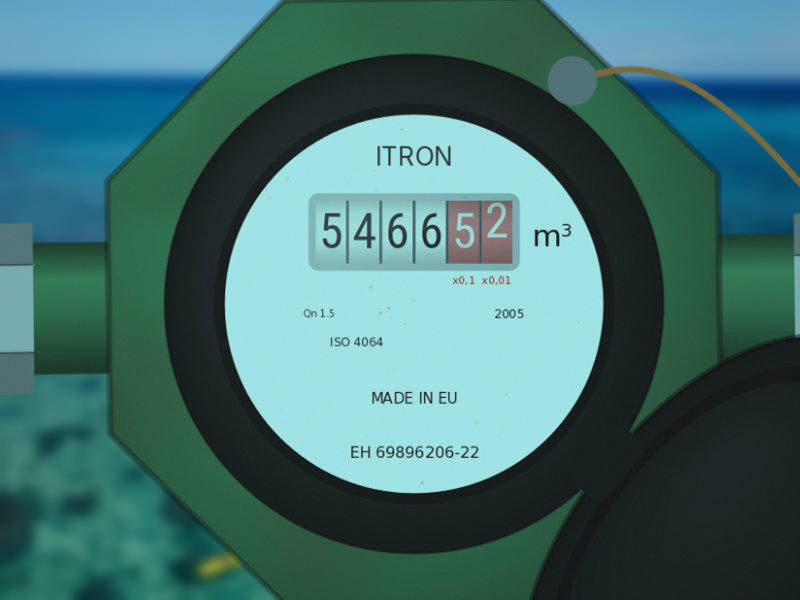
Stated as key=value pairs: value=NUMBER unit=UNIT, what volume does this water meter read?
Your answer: value=5466.52 unit=m³
